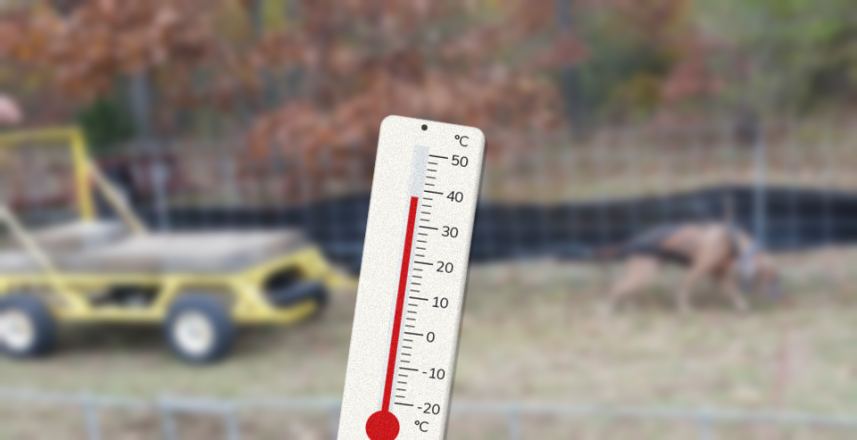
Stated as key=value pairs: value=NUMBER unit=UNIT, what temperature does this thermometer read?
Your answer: value=38 unit=°C
